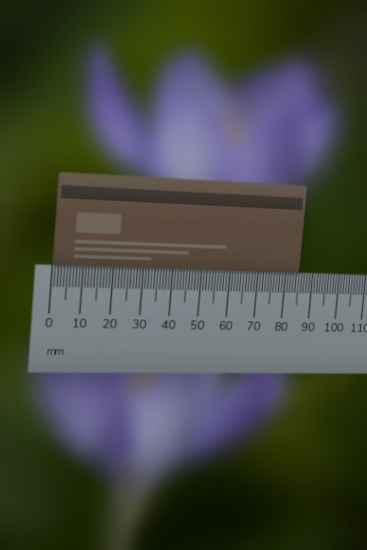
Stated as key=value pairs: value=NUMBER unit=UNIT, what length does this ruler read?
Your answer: value=85 unit=mm
